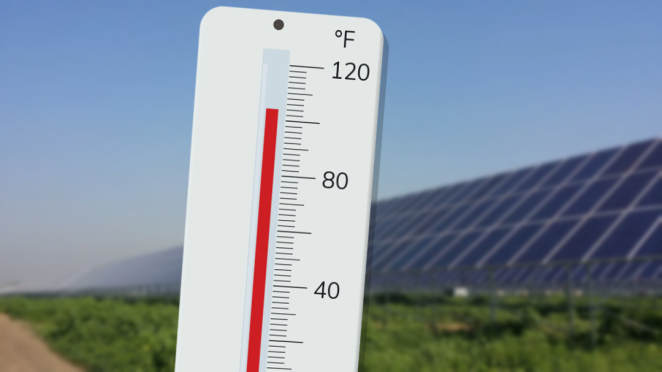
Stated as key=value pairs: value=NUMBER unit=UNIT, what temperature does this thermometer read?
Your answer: value=104 unit=°F
